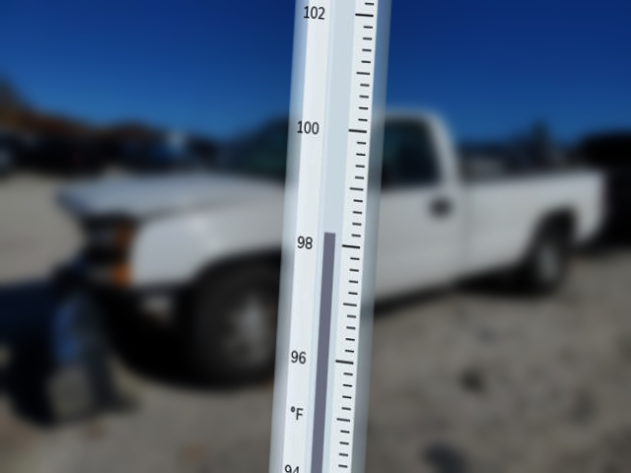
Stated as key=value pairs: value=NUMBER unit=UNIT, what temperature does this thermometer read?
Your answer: value=98.2 unit=°F
